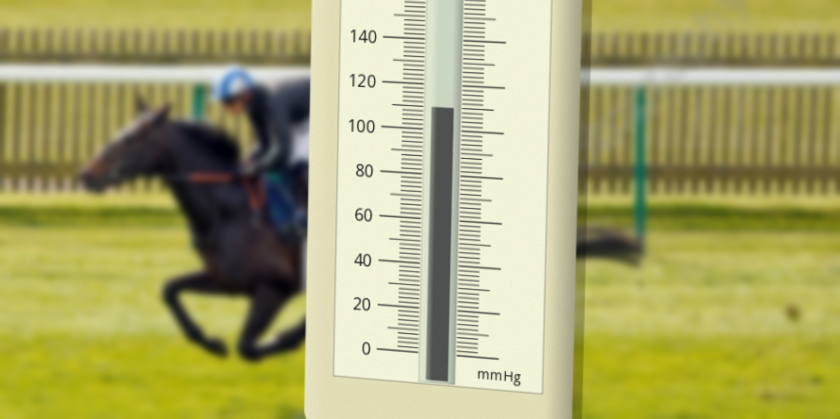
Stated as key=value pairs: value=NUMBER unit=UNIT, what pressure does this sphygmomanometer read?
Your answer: value=110 unit=mmHg
